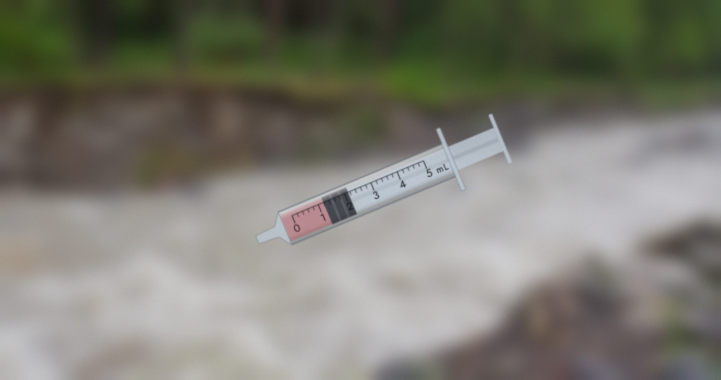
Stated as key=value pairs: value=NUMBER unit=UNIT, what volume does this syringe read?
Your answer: value=1.2 unit=mL
